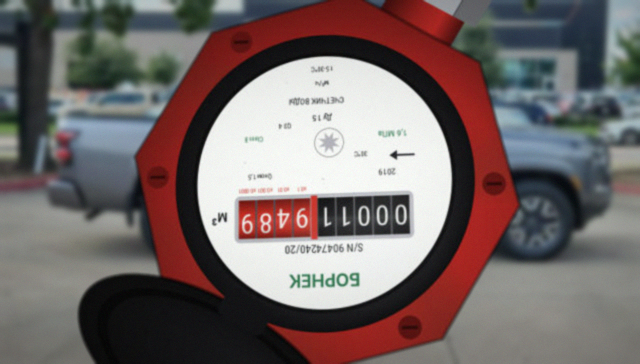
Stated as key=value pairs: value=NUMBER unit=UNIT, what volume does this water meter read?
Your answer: value=11.9489 unit=m³
